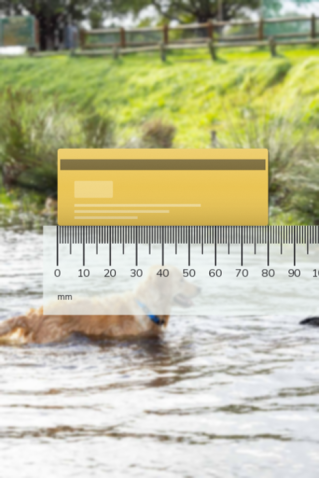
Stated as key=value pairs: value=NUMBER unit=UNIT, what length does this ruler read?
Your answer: value=80 unit=mm
